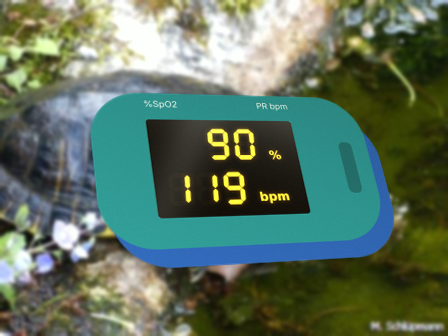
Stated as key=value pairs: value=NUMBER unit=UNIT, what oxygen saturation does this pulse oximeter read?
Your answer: value=90 unit=%
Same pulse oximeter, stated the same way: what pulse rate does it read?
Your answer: value=119 unit=bpm
